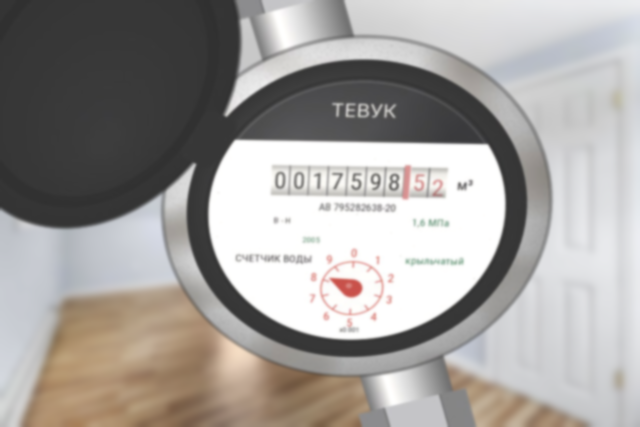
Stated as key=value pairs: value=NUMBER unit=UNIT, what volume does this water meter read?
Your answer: value=17598.518 unit=m³
